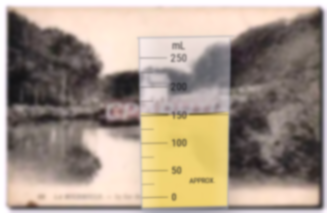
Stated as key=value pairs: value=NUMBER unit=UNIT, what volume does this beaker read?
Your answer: value=150 unit=mL
